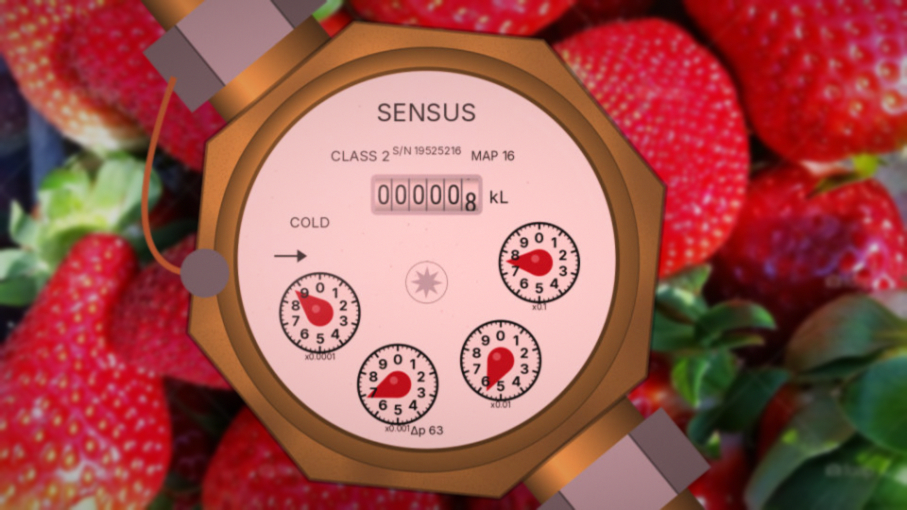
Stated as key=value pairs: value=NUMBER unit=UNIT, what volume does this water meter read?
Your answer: value=7.7568 unit=kL
